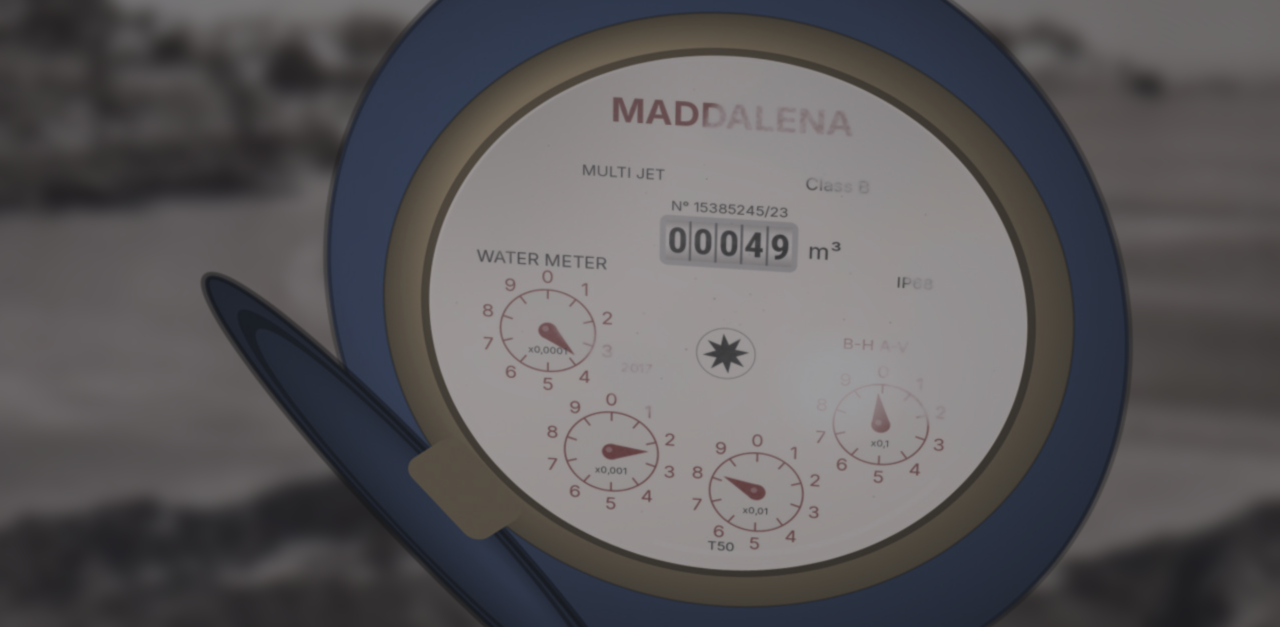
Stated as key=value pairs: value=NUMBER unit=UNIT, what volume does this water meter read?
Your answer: value=48.9823 unit=m³
